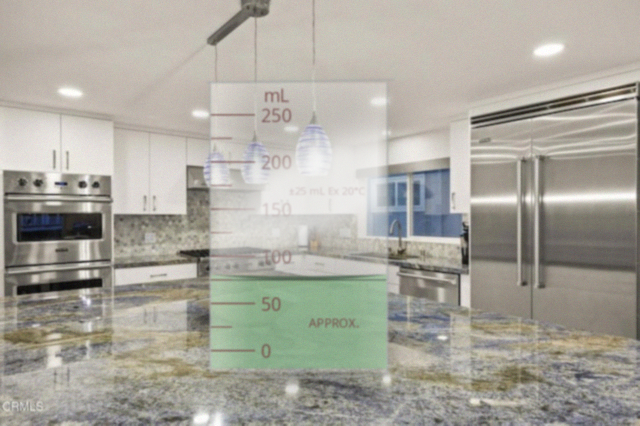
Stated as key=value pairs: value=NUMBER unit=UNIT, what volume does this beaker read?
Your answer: value=75 unit=mL
